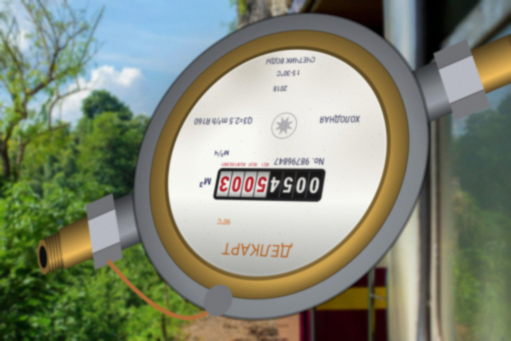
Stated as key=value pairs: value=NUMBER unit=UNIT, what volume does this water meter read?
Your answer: value=54.5003 unit=m³
